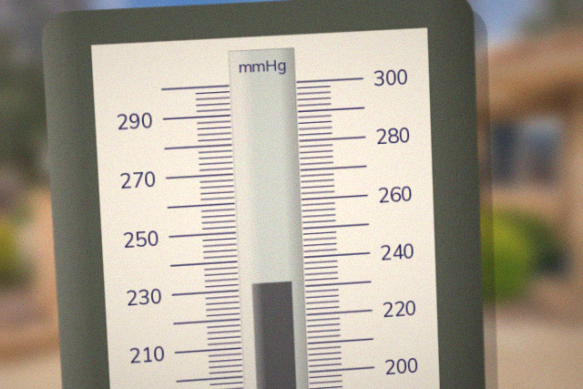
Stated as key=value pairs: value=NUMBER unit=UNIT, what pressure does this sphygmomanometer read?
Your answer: value=232 unit=mmHg
